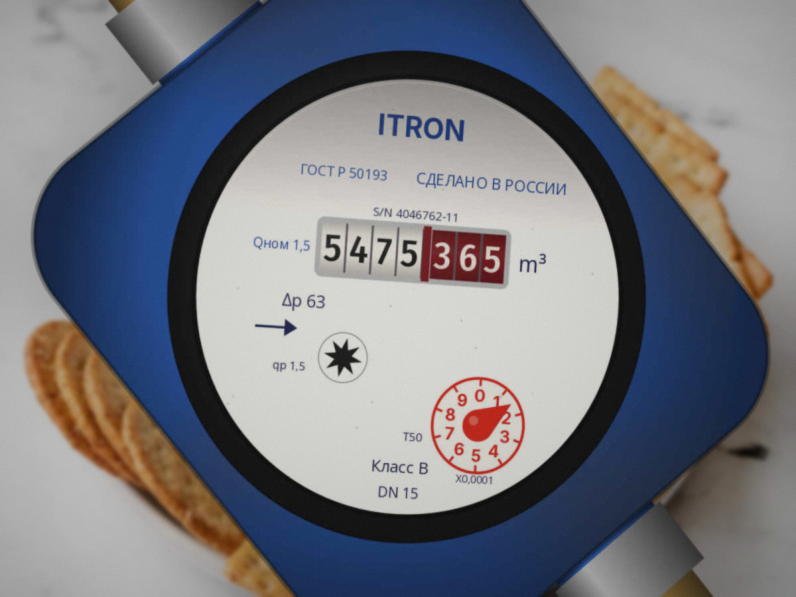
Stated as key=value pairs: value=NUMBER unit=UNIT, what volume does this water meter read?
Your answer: value=5475.3651 unit=m³
